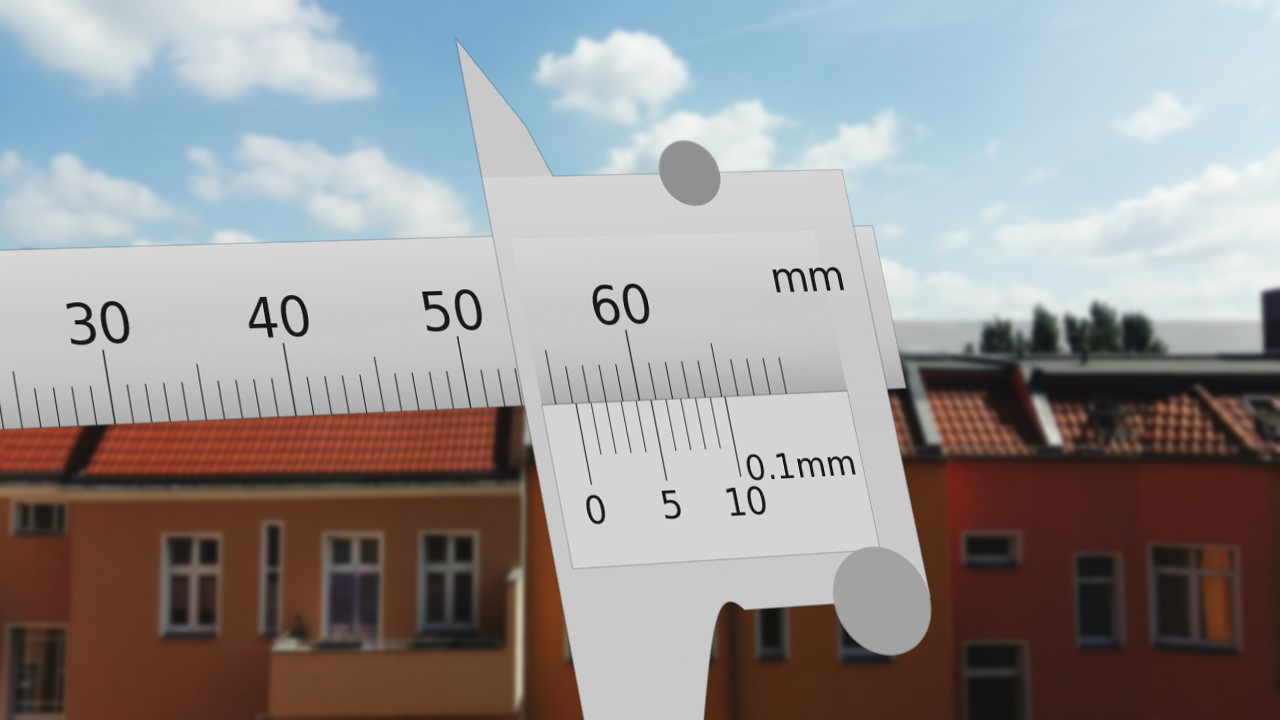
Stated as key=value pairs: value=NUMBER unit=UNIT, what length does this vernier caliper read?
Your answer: value=56.2 unit=mm
